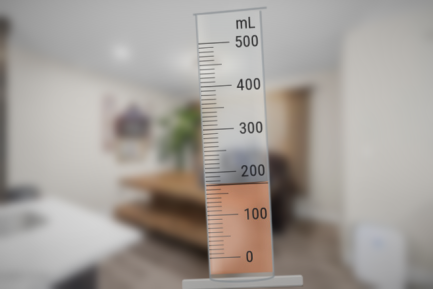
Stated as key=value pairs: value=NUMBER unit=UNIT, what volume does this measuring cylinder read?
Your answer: value=170 unit=mL
